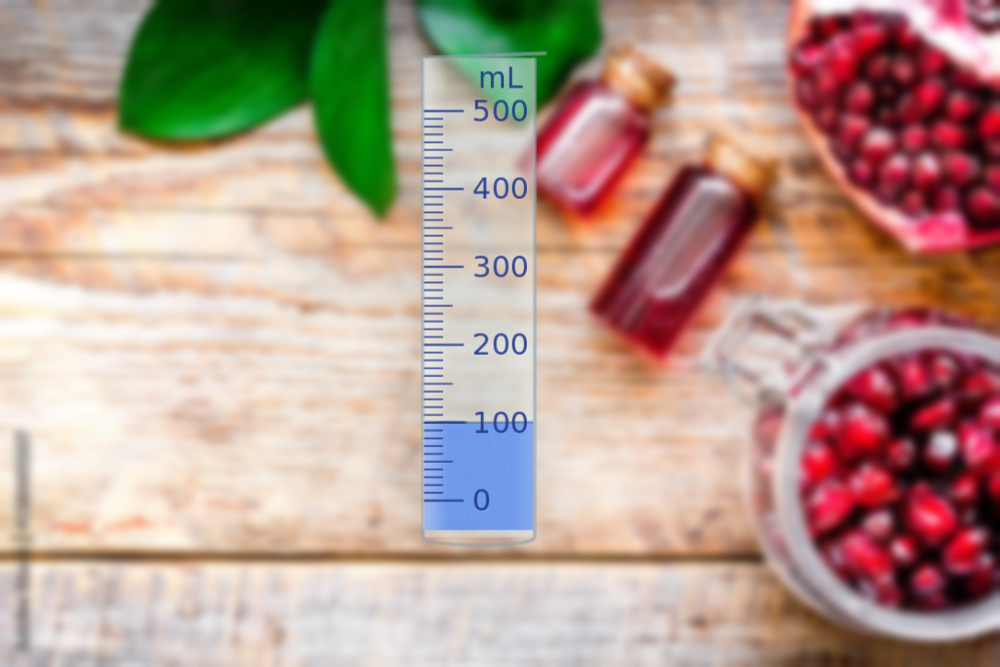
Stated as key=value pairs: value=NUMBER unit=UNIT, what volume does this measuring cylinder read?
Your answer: value=100 unit=mL
